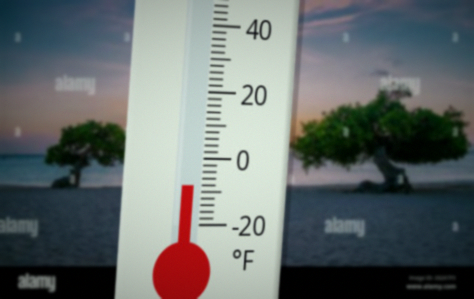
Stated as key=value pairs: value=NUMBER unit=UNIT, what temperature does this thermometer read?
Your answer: value=-8 unit=°F
